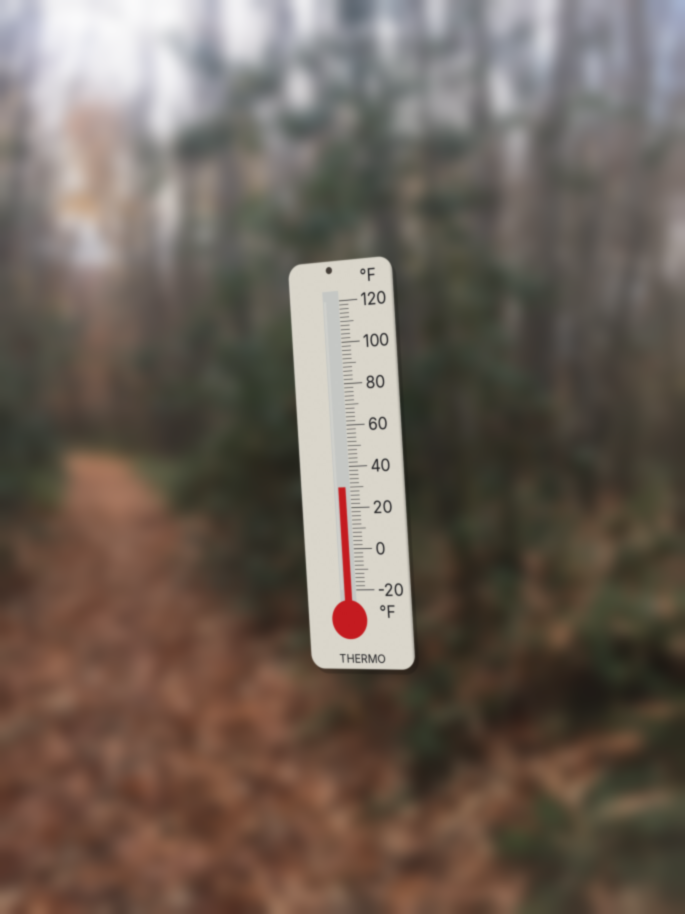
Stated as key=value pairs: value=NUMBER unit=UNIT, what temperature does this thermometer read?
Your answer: value=30 unit=°F
